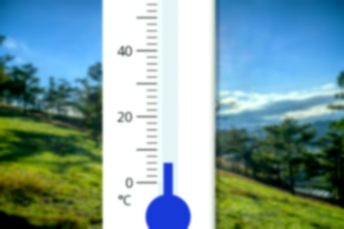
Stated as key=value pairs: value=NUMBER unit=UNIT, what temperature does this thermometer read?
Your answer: value=6 unit=°C
